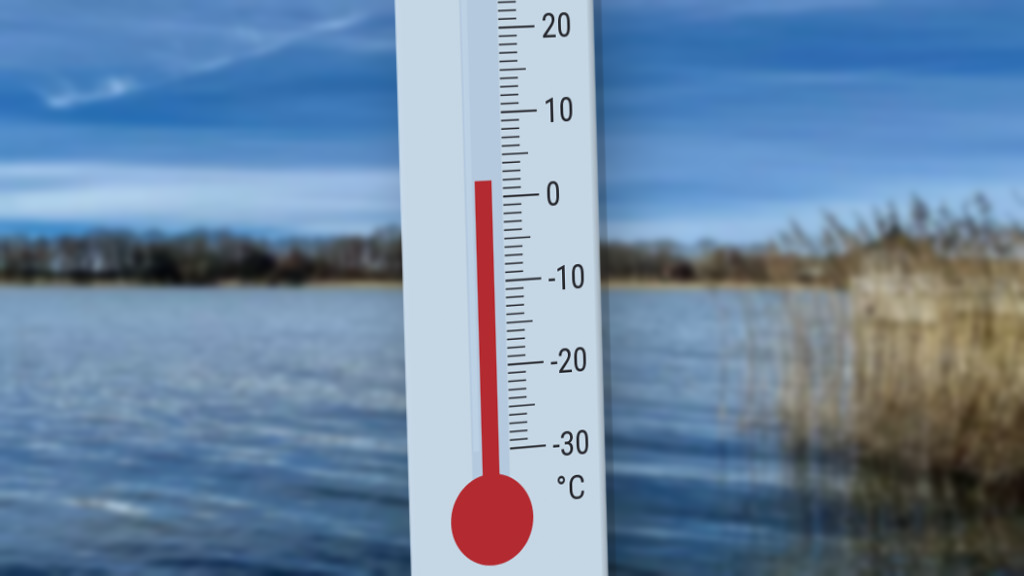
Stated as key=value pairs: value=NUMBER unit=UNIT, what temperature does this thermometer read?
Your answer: value=2 unit=°C
